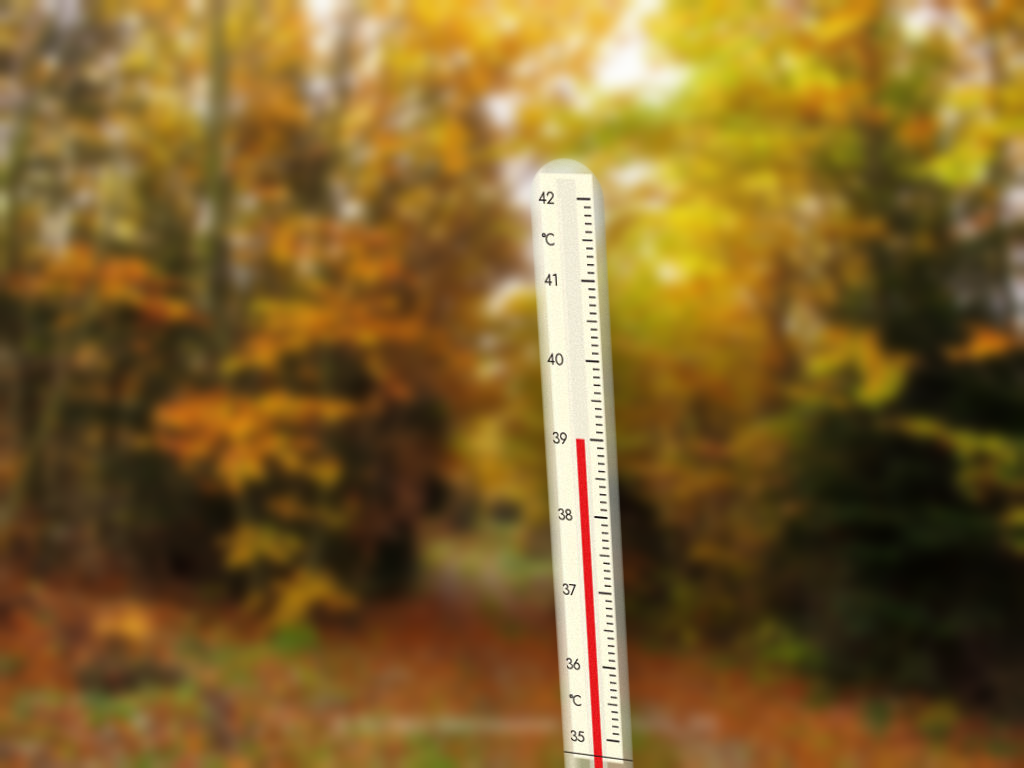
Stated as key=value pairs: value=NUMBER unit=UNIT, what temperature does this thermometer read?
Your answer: value=39 unit=°C
